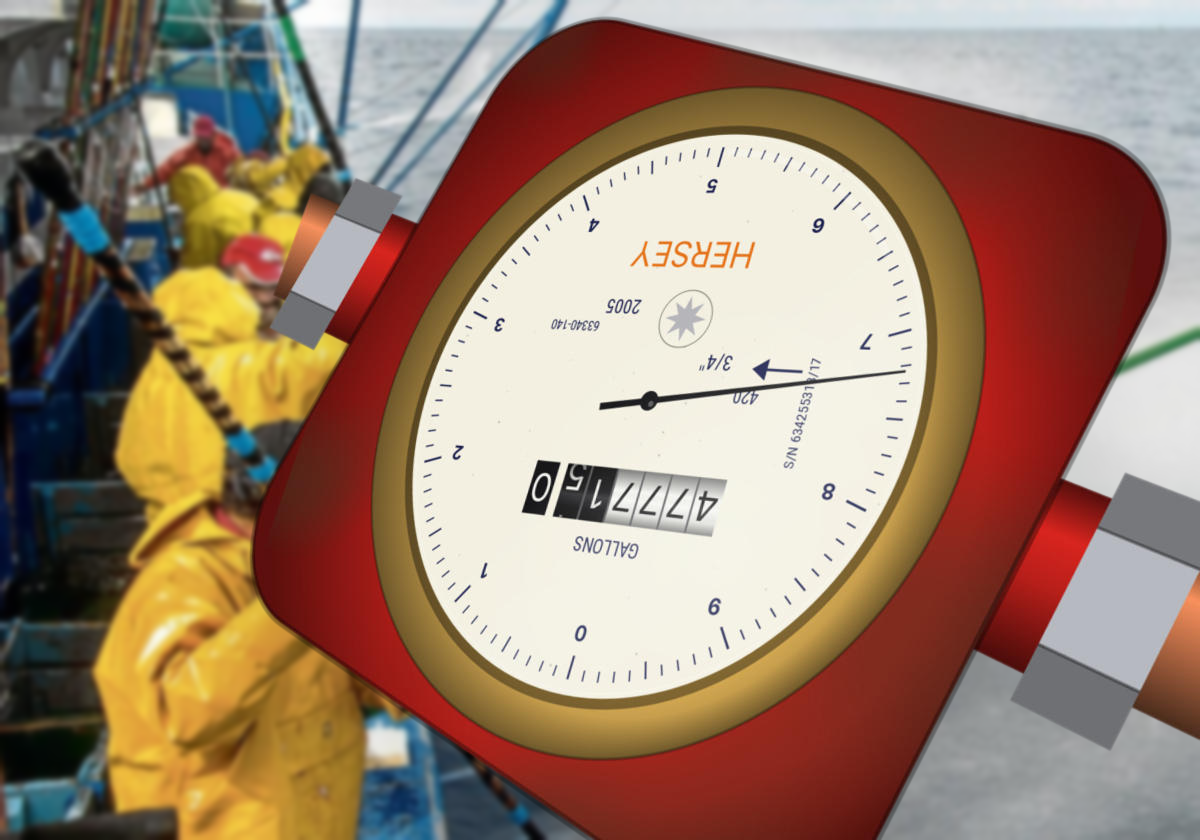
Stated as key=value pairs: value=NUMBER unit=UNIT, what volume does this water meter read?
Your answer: value=4777147.2 unit=gal
